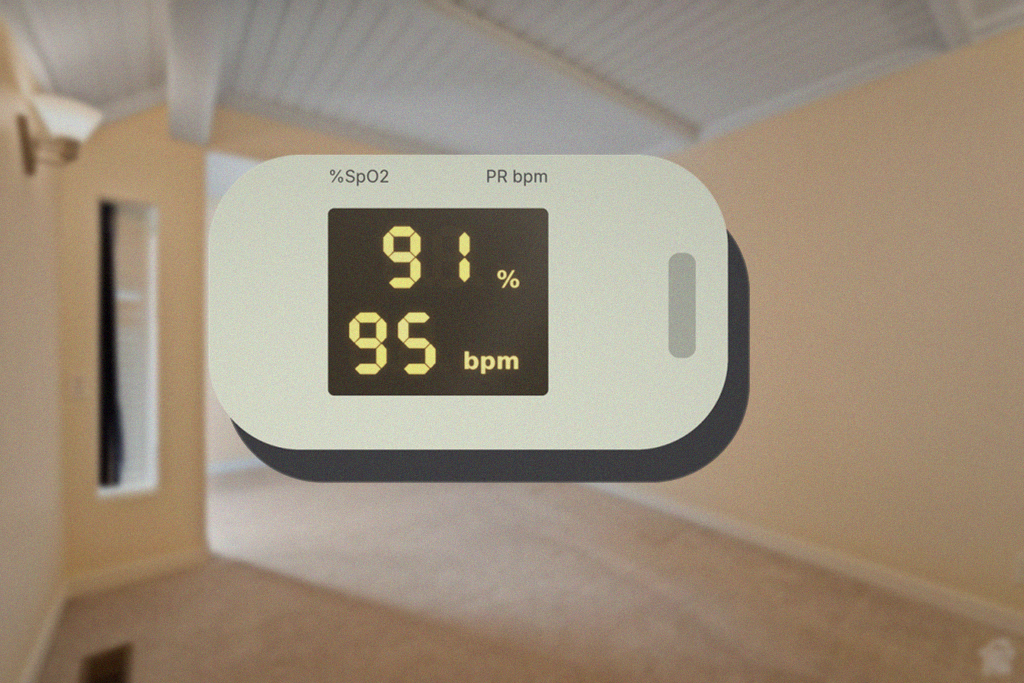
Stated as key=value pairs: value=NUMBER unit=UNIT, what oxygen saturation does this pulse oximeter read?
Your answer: value=91 unit=%
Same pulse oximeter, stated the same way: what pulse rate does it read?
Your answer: value=95 unit=bpm
